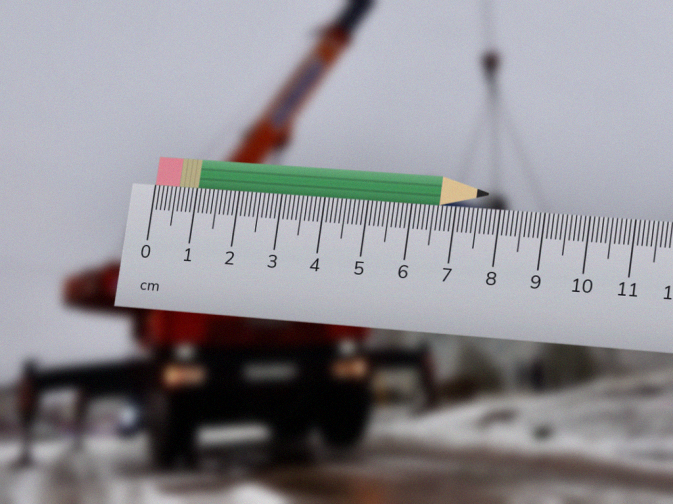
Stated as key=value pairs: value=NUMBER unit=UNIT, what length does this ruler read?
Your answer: value=7.7 unit=cm
